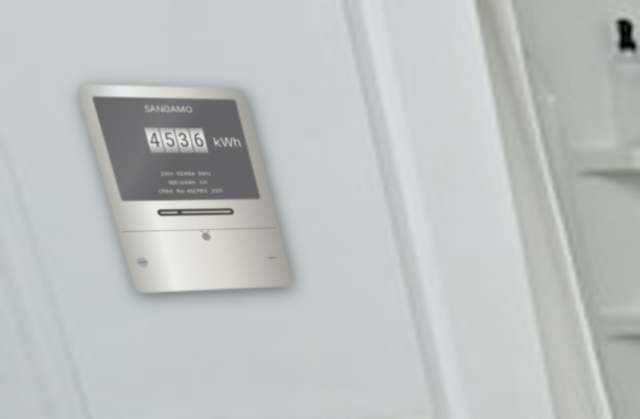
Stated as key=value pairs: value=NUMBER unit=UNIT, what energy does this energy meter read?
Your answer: value=4536 unit=kWh
